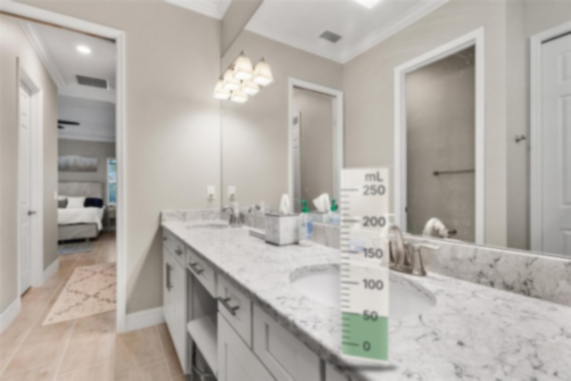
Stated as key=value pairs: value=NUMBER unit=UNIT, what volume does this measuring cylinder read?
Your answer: value=50 unit=mL
